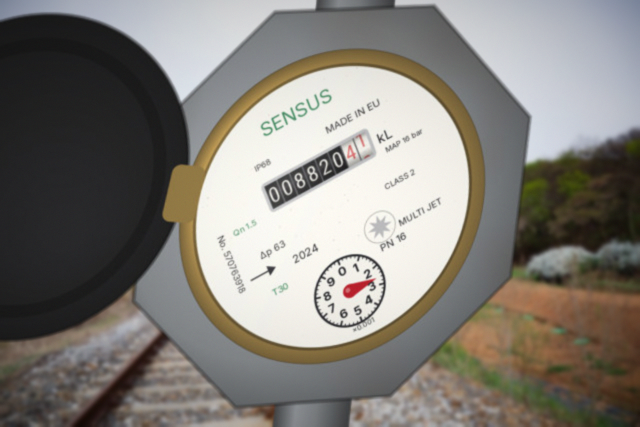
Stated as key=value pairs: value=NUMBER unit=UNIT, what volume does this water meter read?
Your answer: value=8820.412 unit=kL
